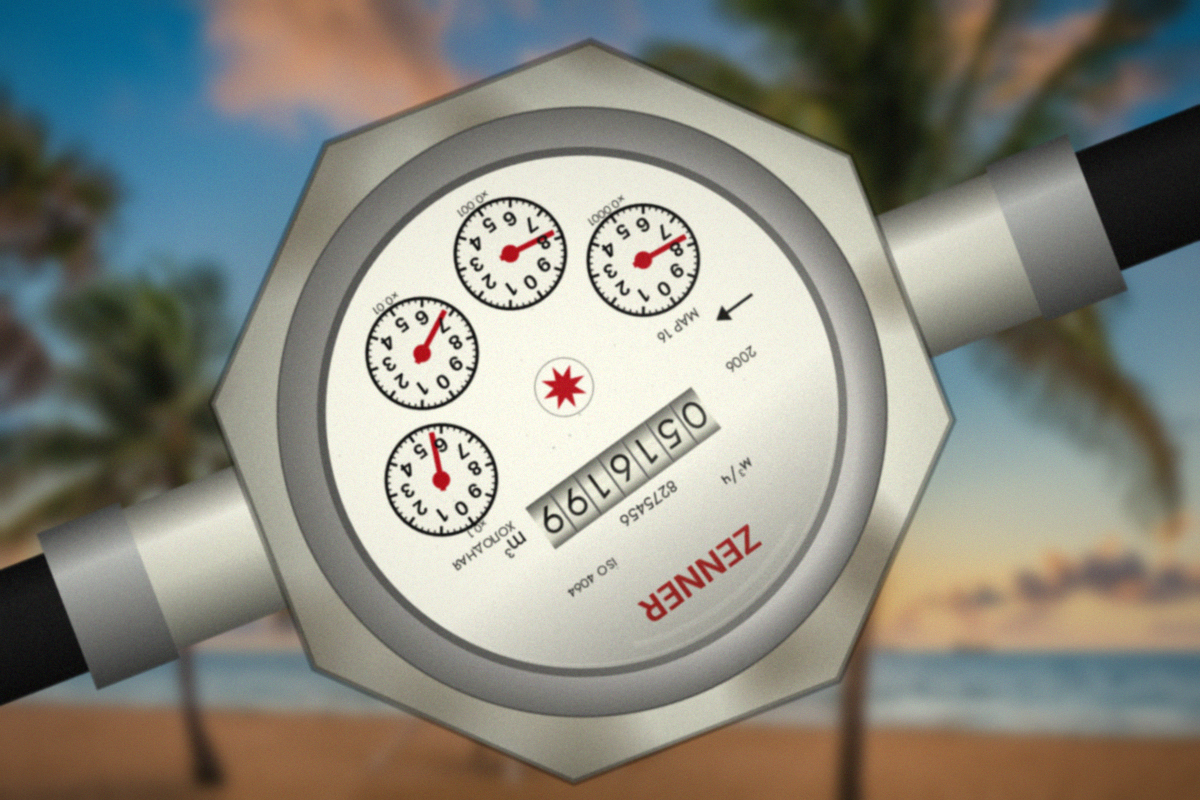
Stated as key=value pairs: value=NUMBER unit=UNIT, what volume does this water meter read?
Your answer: value=516199.5677 unit=m³
